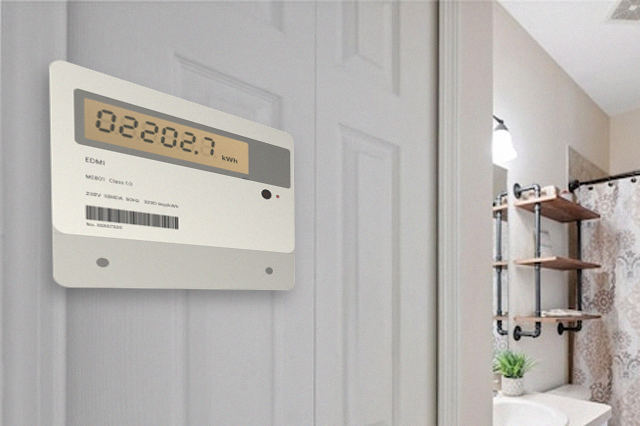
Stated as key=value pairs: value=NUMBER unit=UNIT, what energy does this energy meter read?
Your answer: value=2202.7 unit=kWh
